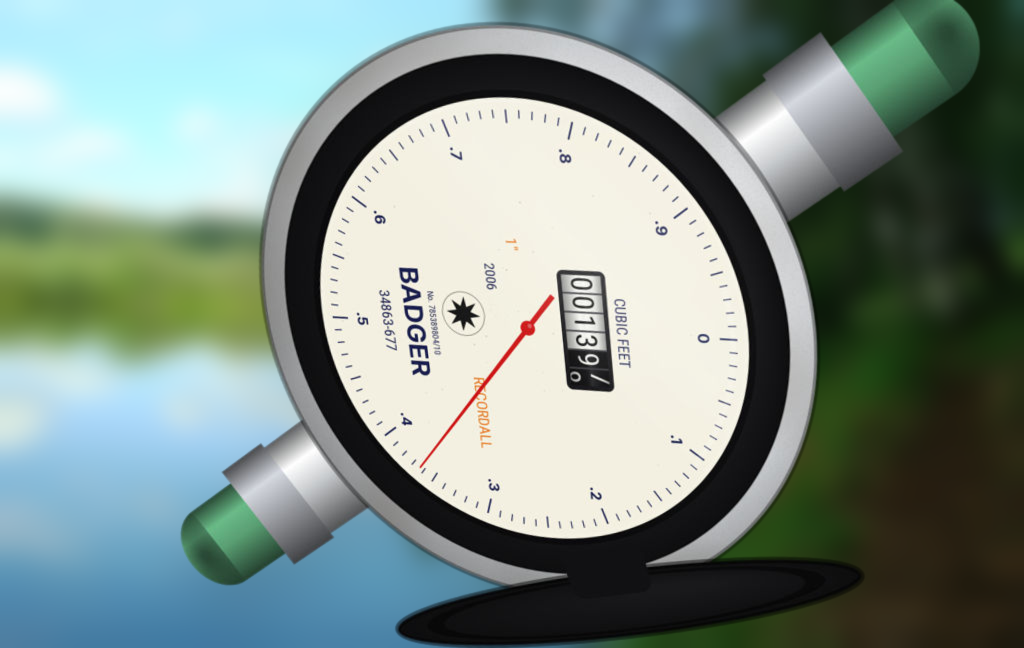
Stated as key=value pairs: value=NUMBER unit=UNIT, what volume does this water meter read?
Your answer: value=1397.36 unit=ft³
